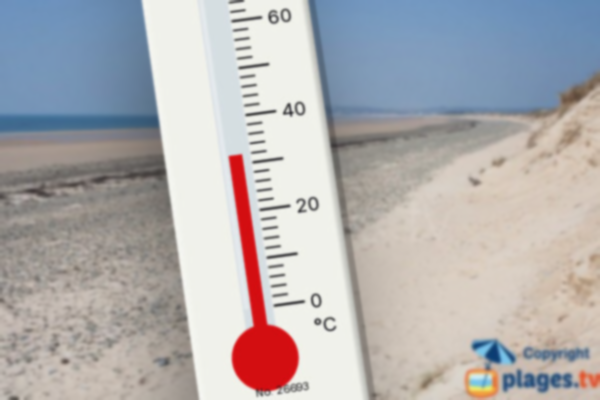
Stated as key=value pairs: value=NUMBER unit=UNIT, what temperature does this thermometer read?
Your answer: value=32 unit=°C
